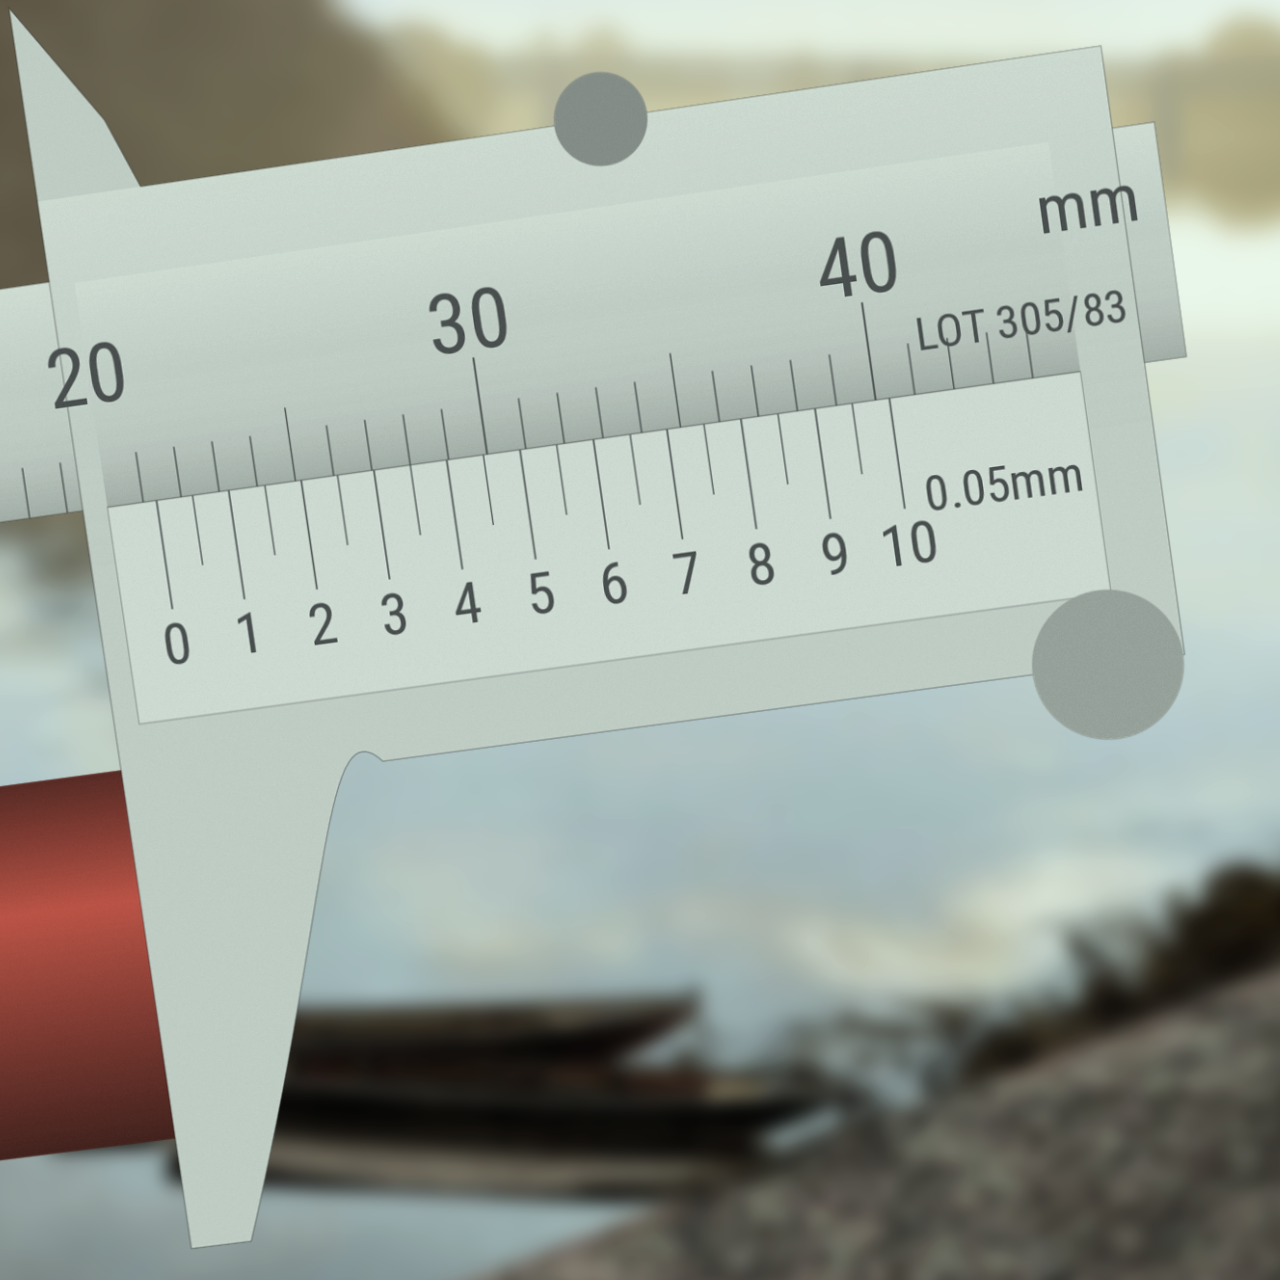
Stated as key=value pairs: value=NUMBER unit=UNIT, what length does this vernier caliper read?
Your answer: value=21.35 unit=mm
